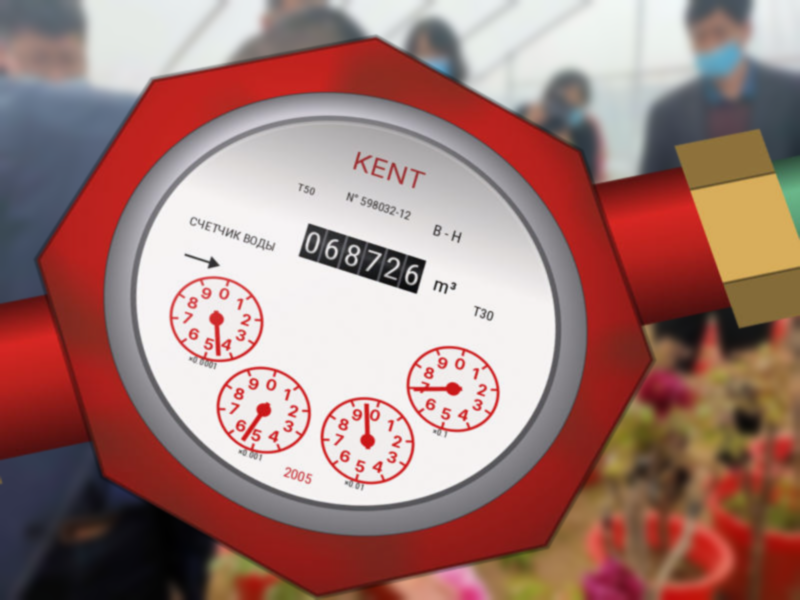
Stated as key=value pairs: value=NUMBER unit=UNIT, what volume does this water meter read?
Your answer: value=68726.6954 unit=m³
